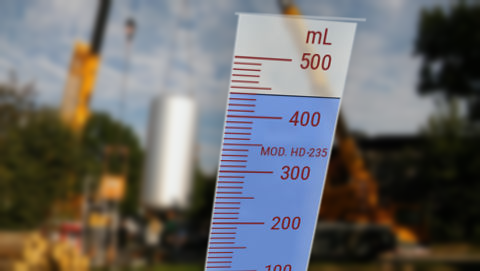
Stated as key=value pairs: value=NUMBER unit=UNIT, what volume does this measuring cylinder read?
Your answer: value=440 unit=mL
